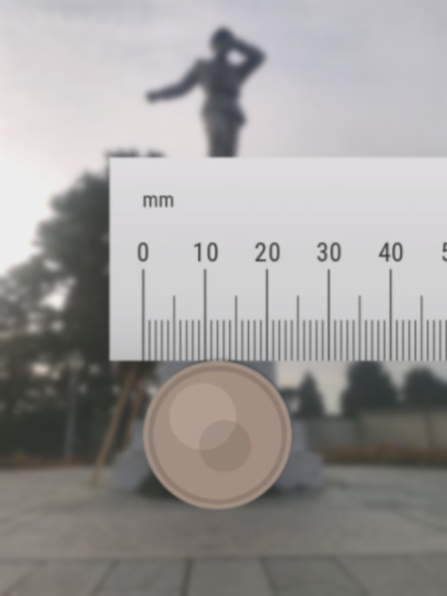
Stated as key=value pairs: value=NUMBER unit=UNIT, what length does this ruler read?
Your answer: value=24 unit=mm
